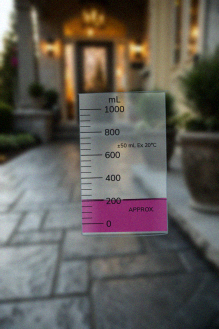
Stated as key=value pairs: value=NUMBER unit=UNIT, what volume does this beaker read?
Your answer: value=200 unit=mL
